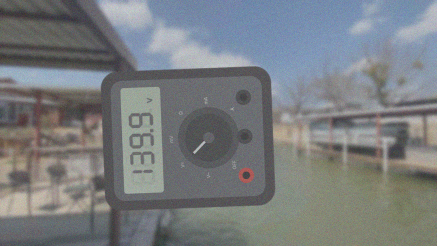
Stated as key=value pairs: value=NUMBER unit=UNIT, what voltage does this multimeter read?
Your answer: value=139.9 unit=V
